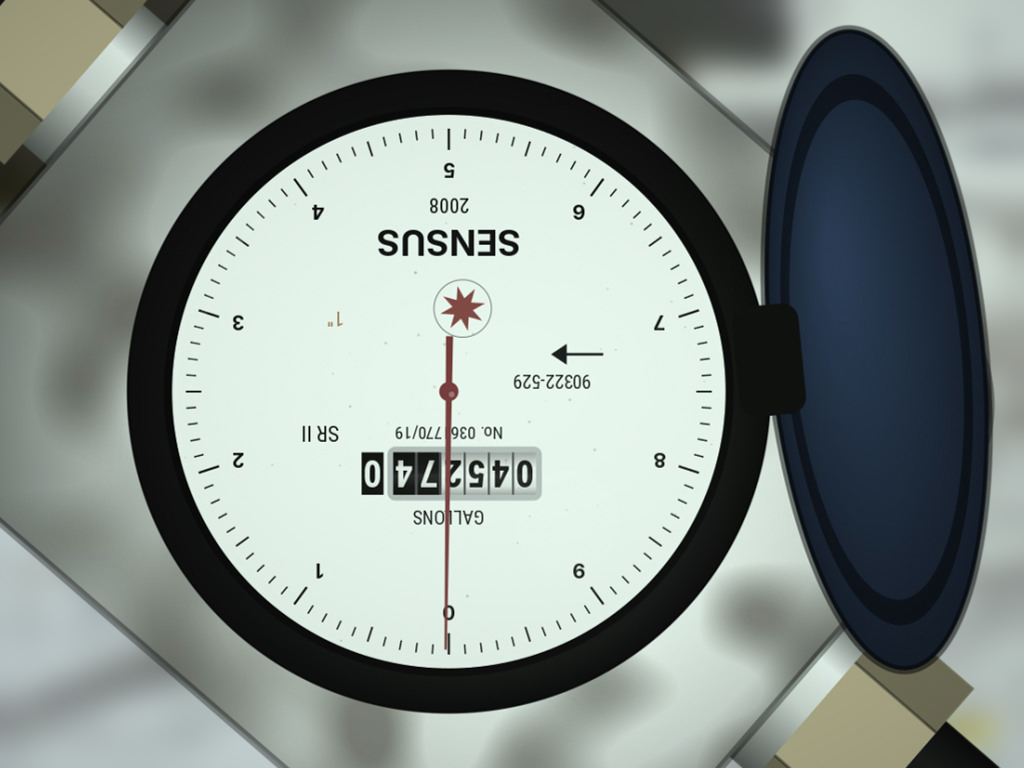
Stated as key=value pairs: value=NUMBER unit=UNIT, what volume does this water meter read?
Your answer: value=452740.0 unit=gal
